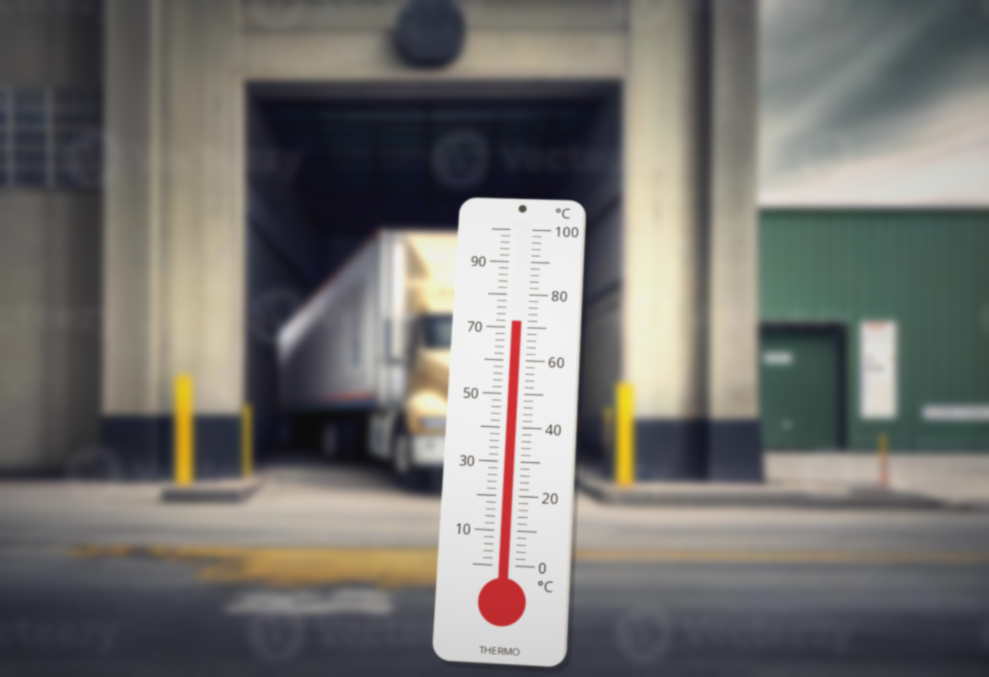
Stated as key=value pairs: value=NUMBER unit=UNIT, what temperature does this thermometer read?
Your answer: value=72 unit=°C
